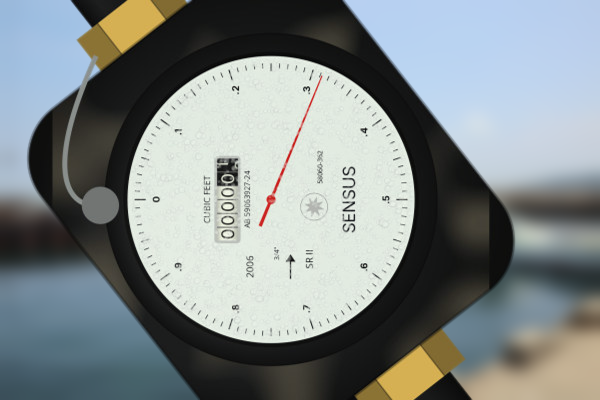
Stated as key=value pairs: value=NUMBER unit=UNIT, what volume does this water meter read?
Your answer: value=1.31 unit=ft³
